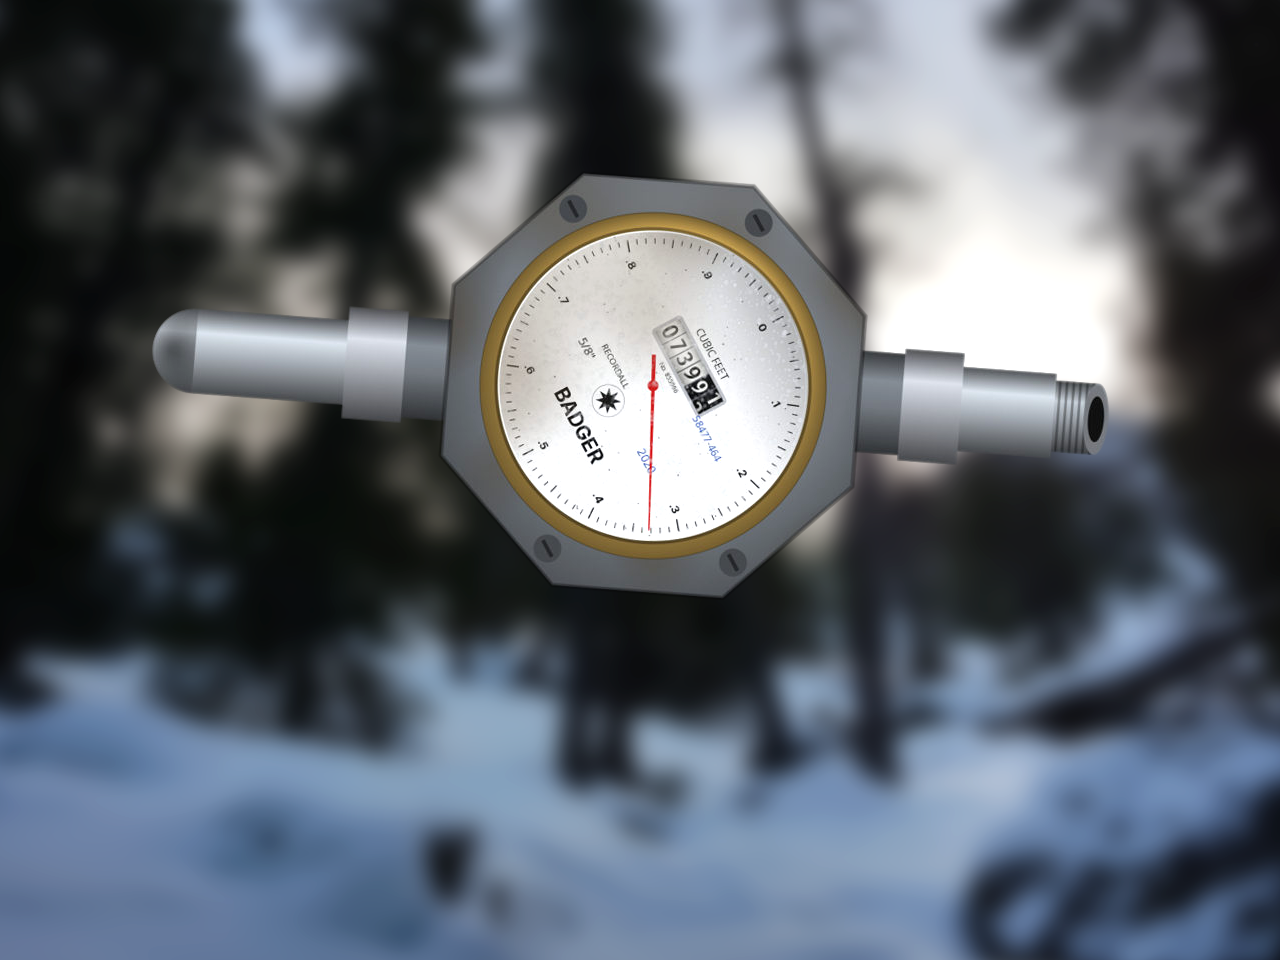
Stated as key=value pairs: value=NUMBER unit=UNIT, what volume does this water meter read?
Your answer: value=73991.33 unit=ft³
